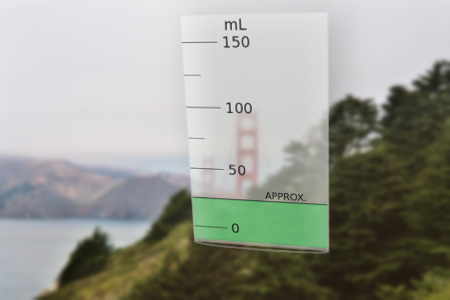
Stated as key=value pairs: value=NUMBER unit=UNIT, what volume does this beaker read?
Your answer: value=25 unit=mL
